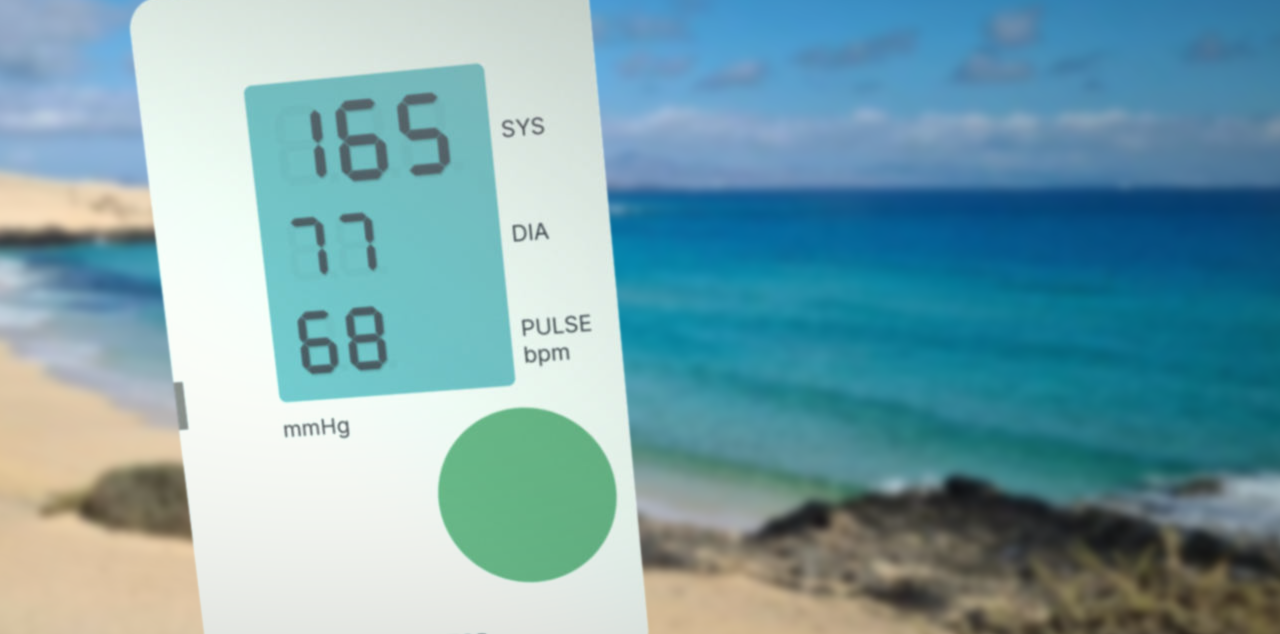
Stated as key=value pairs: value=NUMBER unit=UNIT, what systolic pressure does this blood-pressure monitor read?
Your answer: value=165 unit=mmHg
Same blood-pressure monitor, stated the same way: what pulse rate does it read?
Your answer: value=68 unit=bpm
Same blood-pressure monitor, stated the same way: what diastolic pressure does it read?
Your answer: value=77 unit=mmHg
